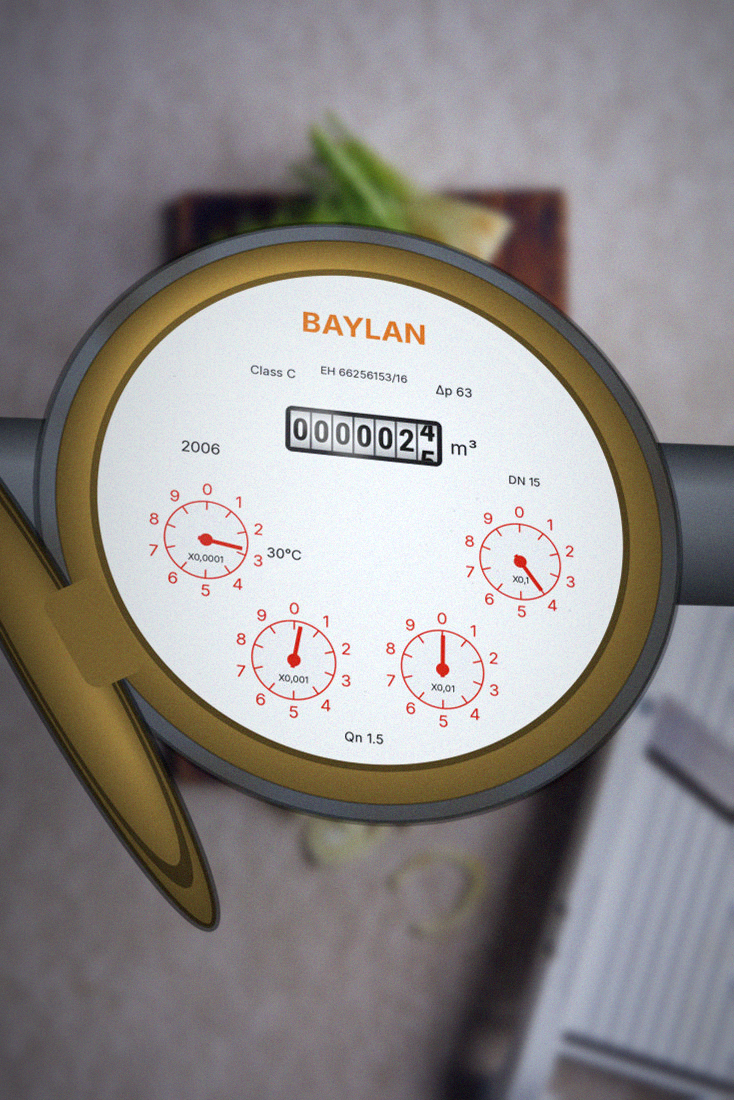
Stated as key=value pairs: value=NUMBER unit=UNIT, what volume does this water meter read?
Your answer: value=24.4002 unit=m³
